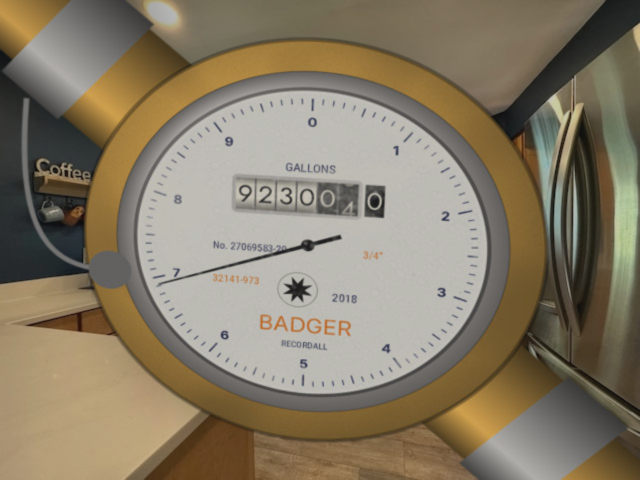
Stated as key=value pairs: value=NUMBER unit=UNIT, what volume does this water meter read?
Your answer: value=9230036.9 unit=gal
